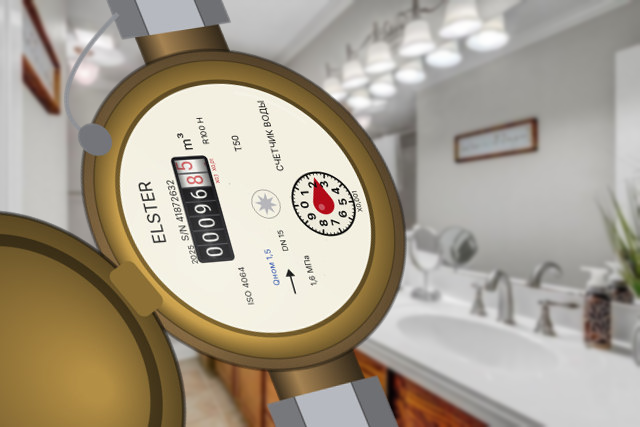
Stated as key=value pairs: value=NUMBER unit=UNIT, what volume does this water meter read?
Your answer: value=96.852 unit=m³
